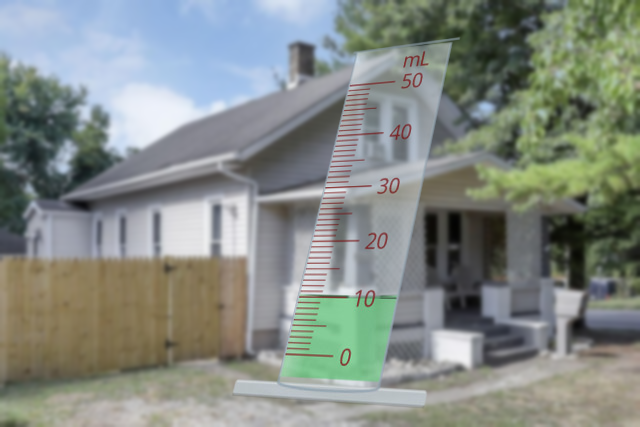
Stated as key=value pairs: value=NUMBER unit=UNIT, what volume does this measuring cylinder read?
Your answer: value=10 unit=mL
